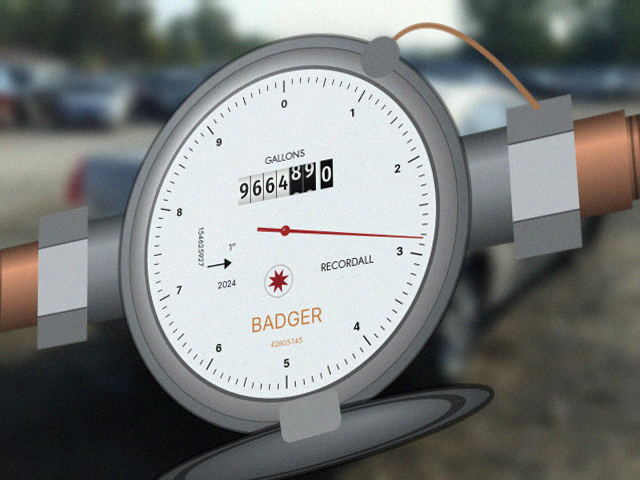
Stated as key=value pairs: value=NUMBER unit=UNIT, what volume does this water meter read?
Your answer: value=9664892.8 unit=gal
